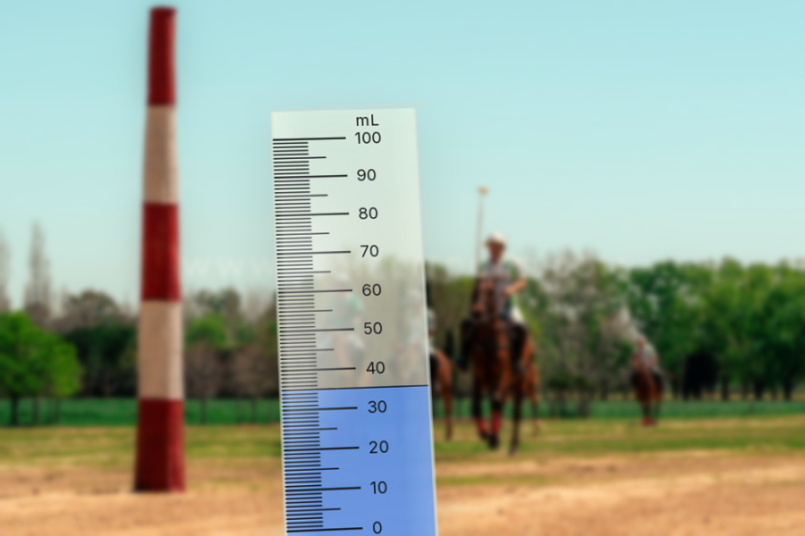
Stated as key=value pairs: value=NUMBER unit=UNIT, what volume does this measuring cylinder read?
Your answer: value=35 unit=mL
